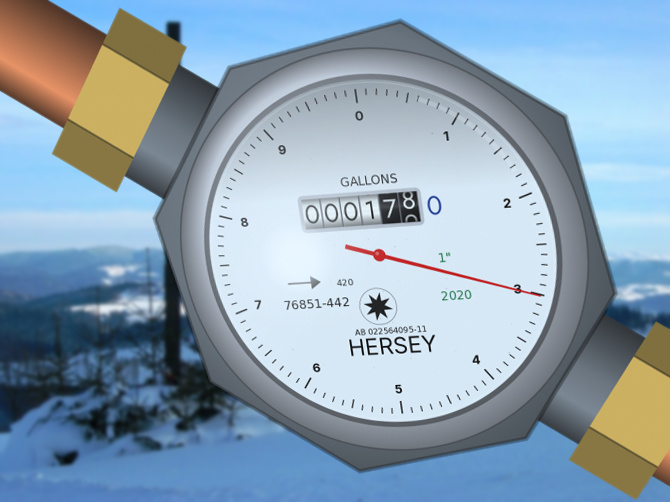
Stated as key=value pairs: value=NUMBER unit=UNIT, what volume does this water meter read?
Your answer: value=1783.0 unit=gal
